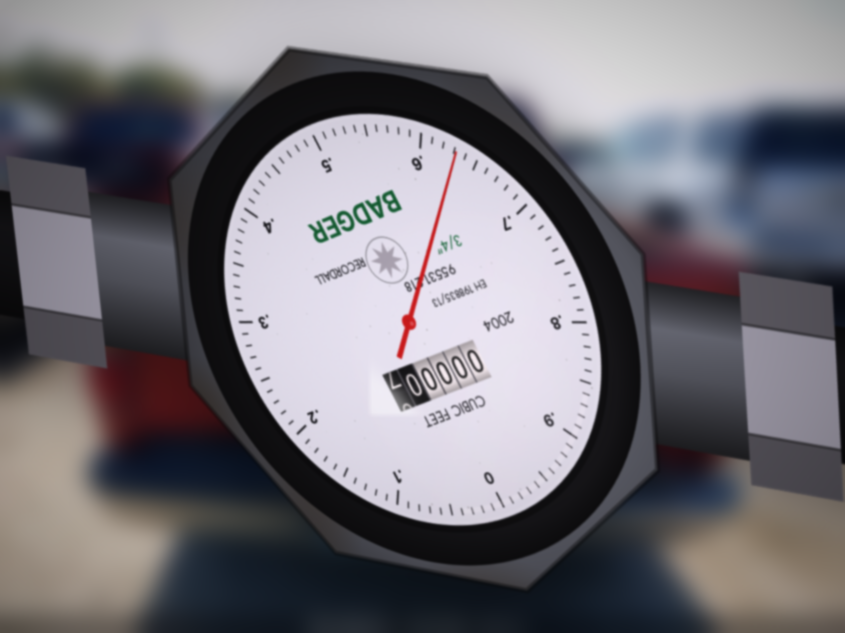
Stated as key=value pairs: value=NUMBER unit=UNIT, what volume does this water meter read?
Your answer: value=6.63 unit=ft³
